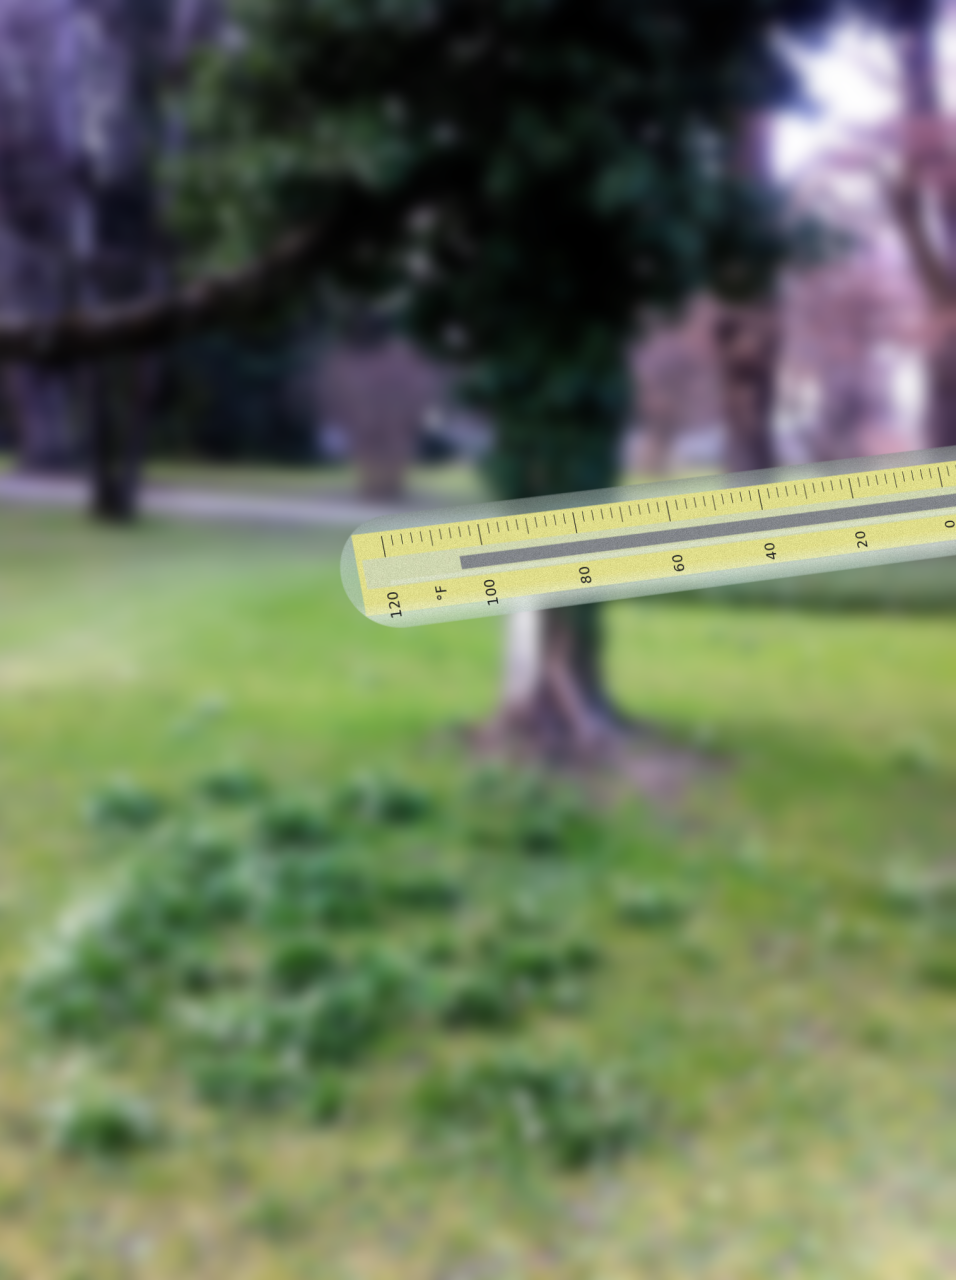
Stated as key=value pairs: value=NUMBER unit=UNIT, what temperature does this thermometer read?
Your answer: value=105 unit=°F
